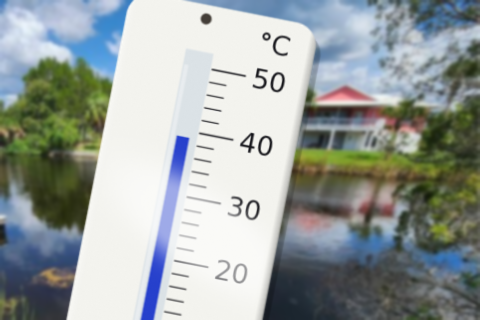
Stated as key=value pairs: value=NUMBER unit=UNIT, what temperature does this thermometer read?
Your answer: value=39 unit=°C
